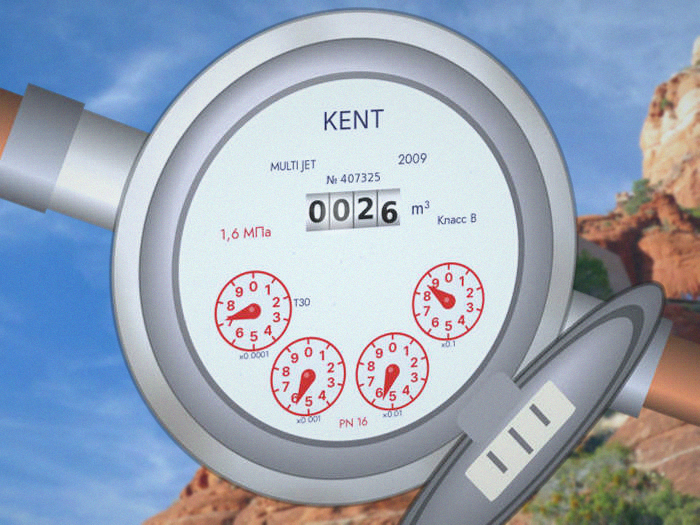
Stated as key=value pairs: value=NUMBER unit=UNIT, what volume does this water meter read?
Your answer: value=25.8557 unit=m³
